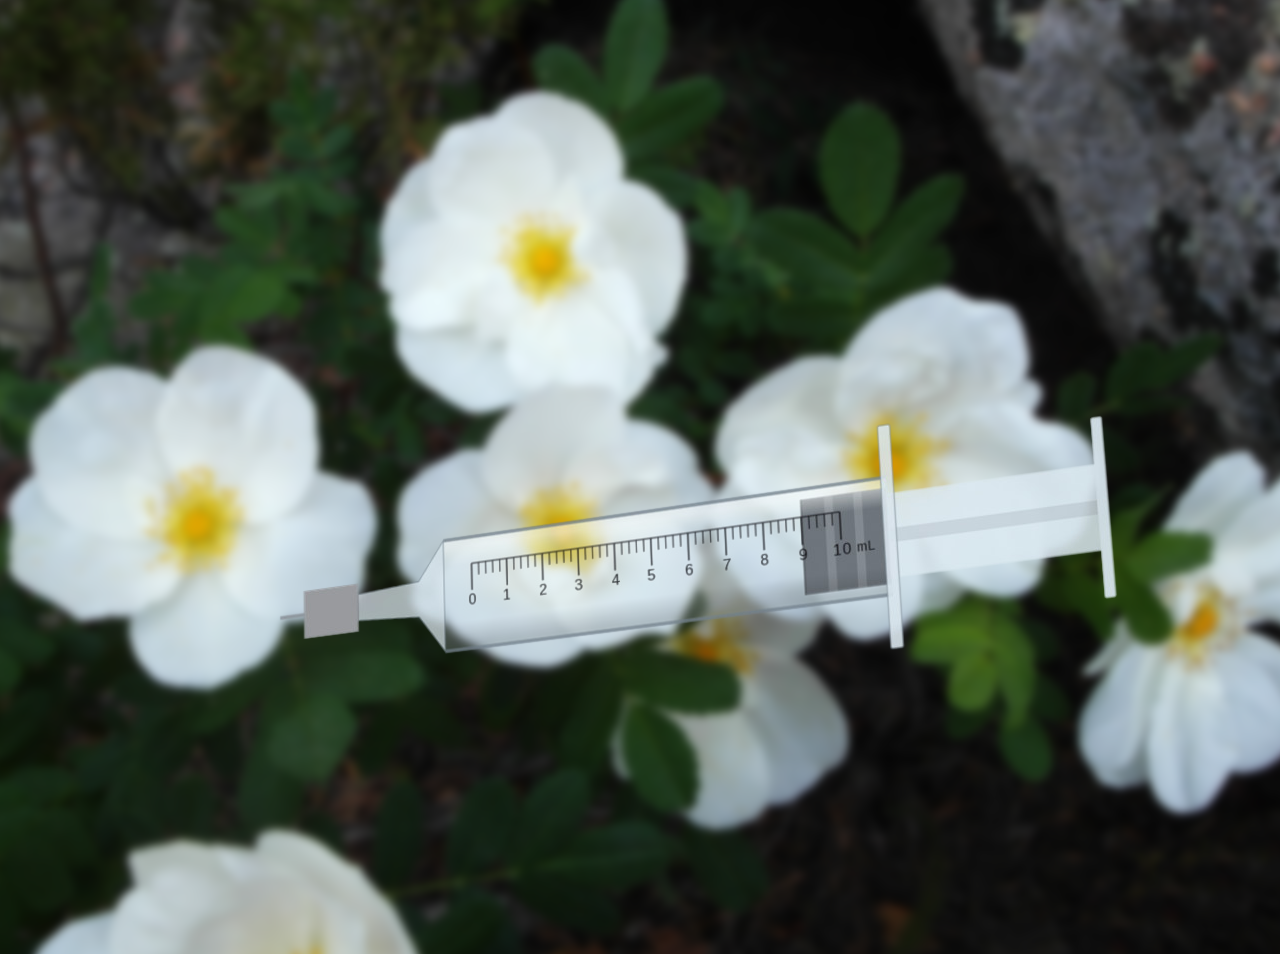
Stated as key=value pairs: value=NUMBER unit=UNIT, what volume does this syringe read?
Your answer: value=9 unit=mL
